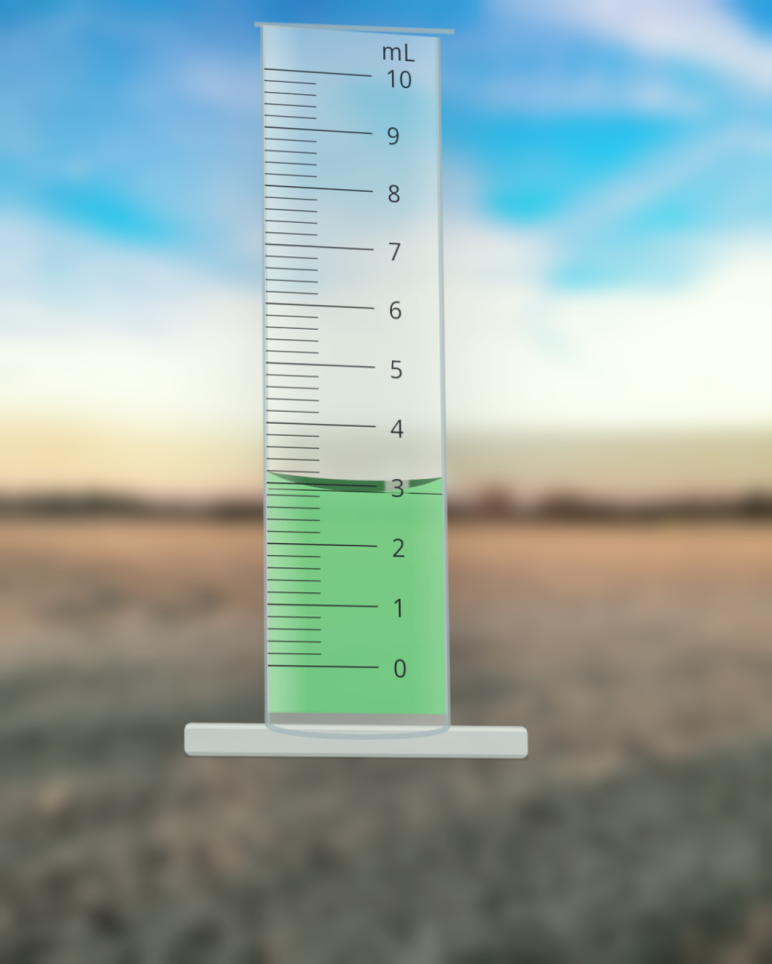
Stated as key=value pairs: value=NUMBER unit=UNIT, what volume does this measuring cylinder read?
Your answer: value=2.9 unit=mL
